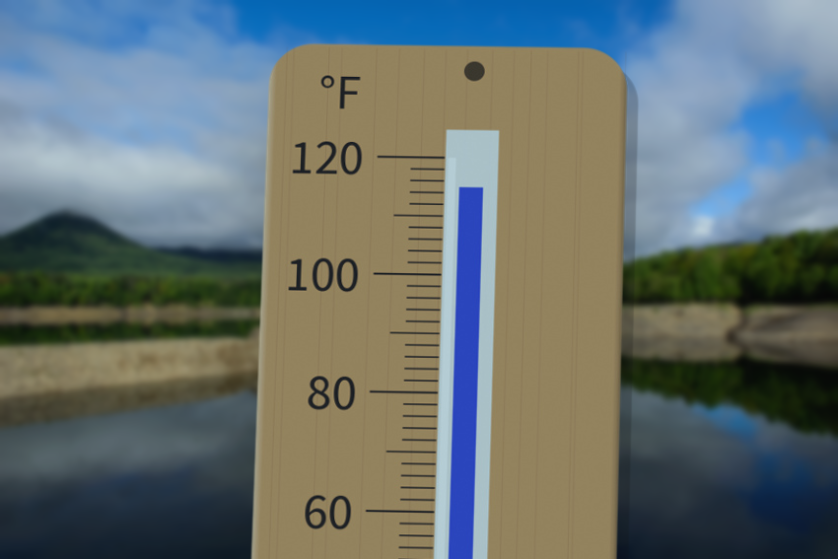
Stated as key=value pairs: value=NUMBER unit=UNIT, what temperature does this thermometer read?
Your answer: value=115 unit=°F
